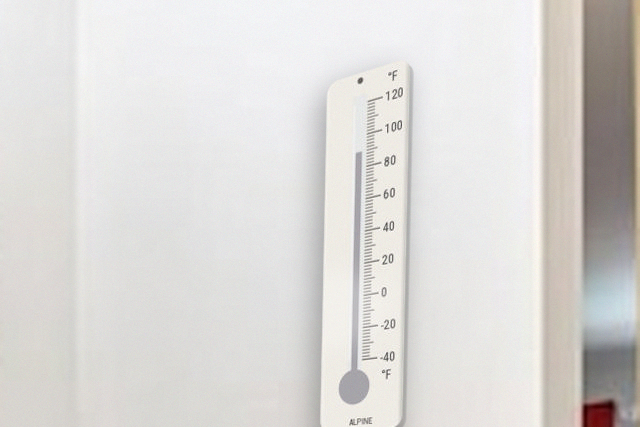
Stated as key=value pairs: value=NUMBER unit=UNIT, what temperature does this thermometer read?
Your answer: value=90 unit=°F
